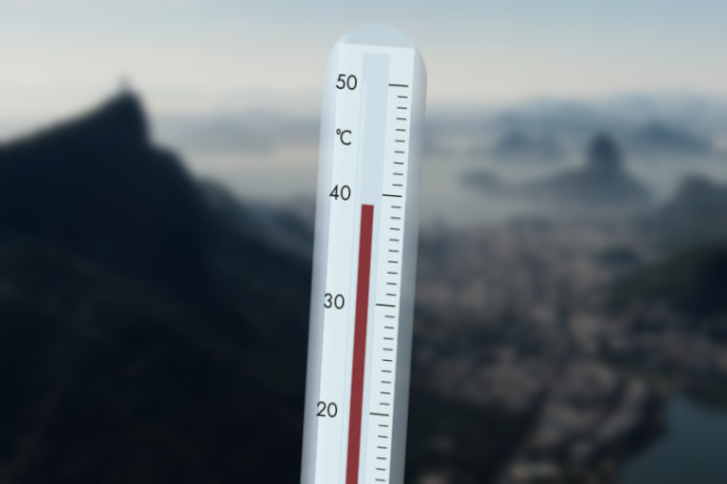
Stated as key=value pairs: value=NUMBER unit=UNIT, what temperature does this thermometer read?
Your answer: value=39 unit=°C
